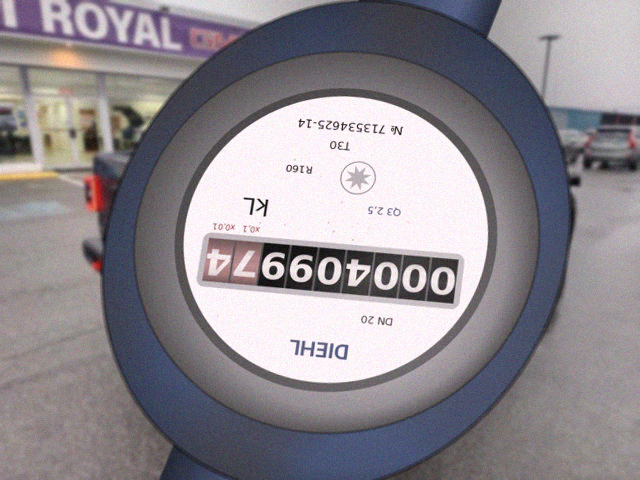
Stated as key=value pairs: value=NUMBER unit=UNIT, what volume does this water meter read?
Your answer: value=4099.74 unit=kL
